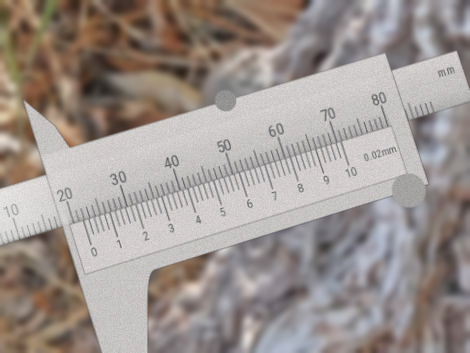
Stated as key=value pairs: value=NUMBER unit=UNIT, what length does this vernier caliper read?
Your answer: value=21.8 unit=mm
